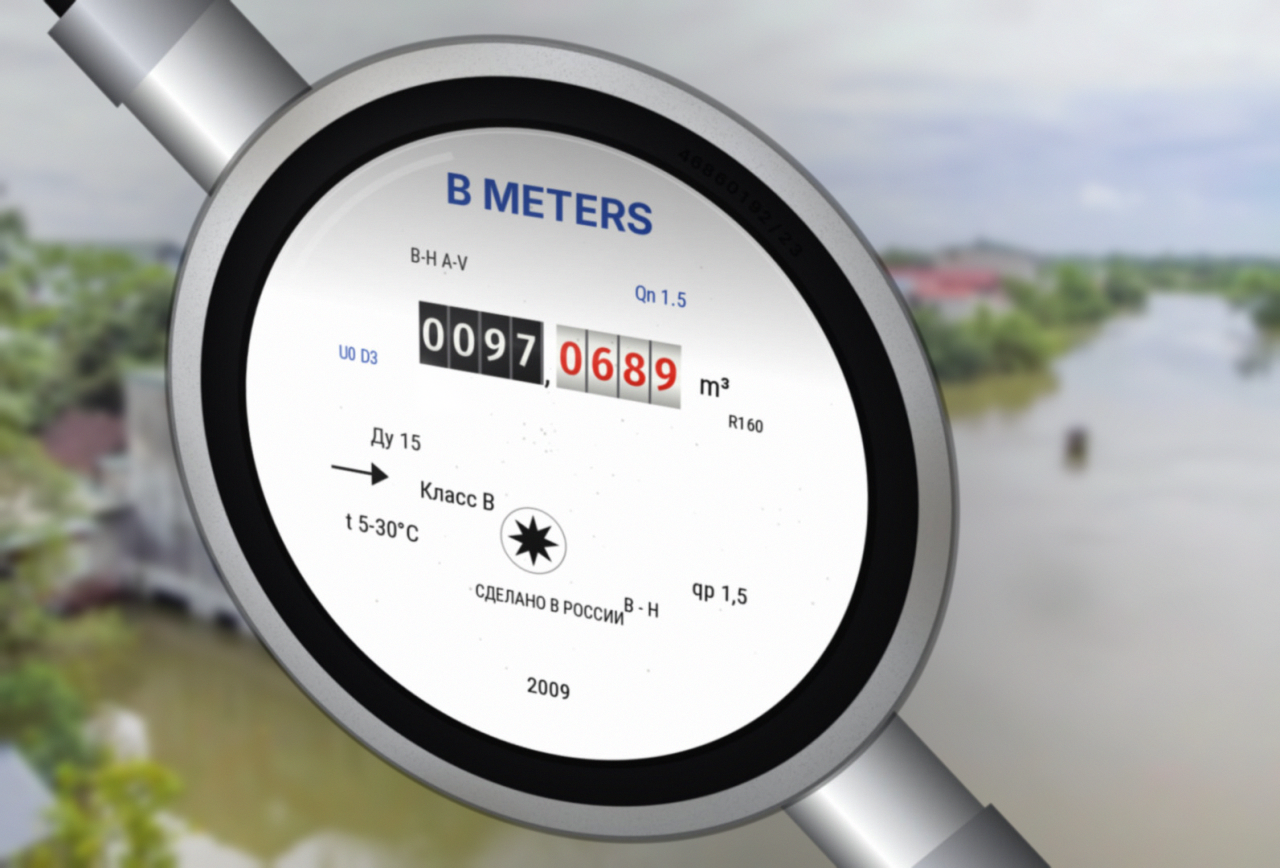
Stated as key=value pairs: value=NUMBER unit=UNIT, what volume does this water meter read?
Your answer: value=97.0689 unit=m³
